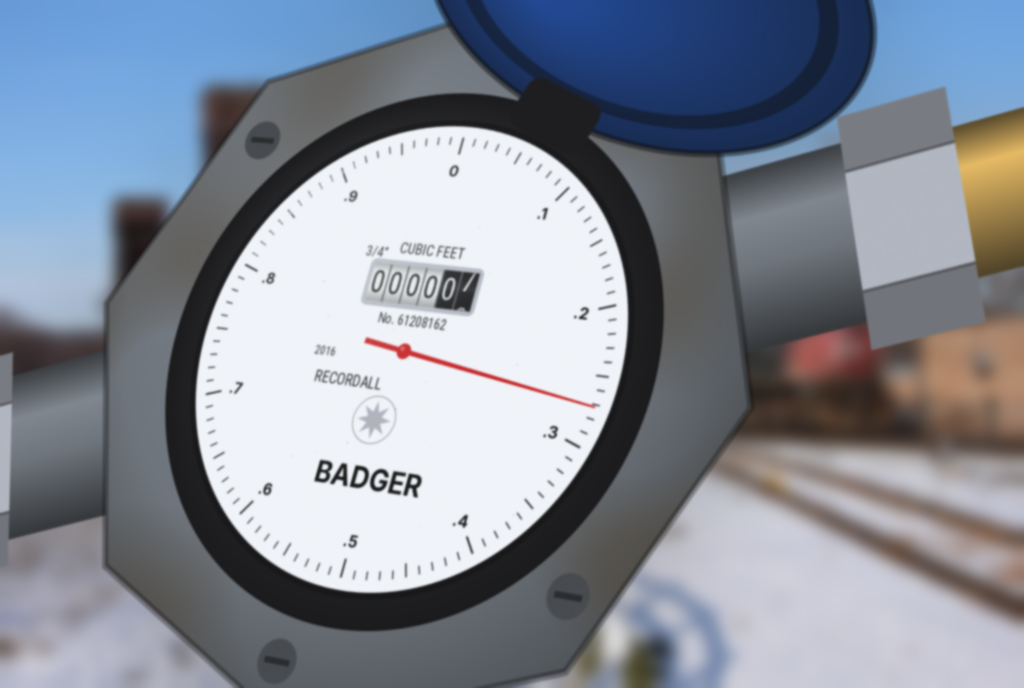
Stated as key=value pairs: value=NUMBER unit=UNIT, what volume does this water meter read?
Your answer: value=7.27 unit=ft³
